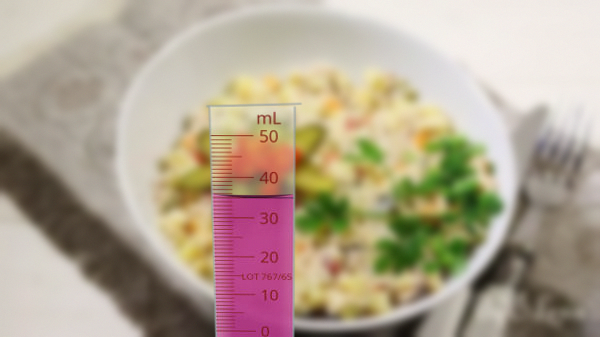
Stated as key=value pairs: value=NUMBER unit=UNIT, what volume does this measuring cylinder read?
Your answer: value=35 unit=mL
